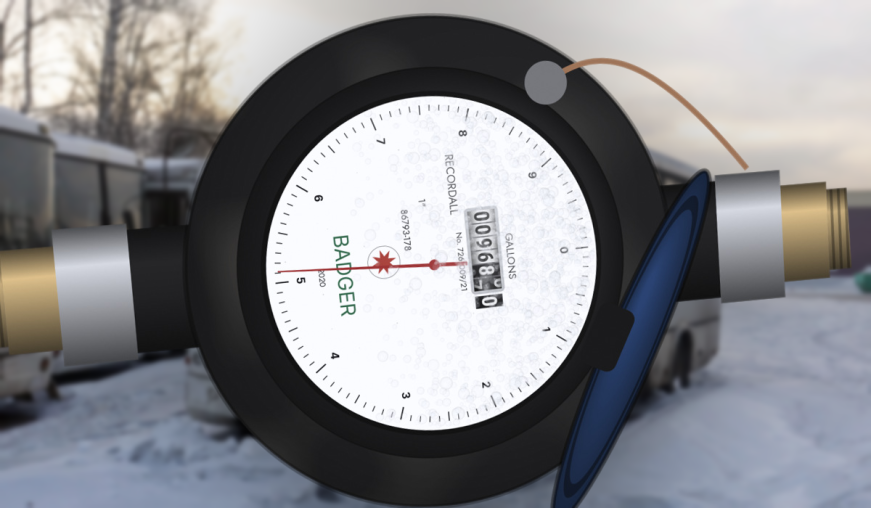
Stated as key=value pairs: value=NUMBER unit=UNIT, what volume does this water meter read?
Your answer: value=96865.1 unit=gal
